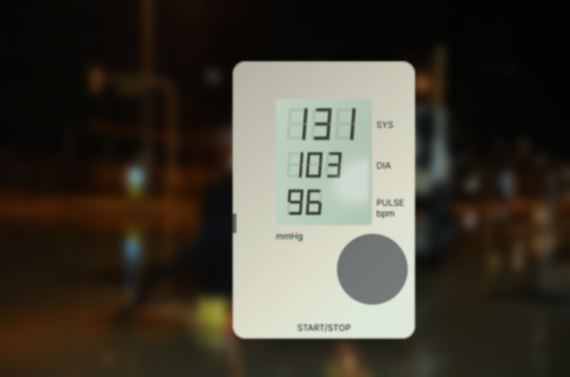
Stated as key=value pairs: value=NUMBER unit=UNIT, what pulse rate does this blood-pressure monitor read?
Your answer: value=96 unit=bpm
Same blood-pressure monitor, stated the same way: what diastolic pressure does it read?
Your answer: value=103 unit=mmHg
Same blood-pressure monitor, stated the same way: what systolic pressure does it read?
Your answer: value=131 unit=mmHg
